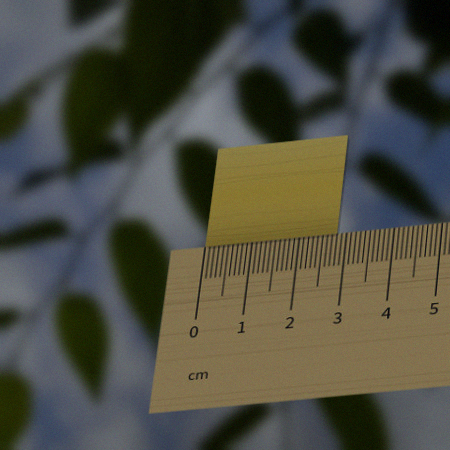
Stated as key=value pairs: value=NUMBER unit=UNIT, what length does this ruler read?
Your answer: value=2.8 unit=cm
